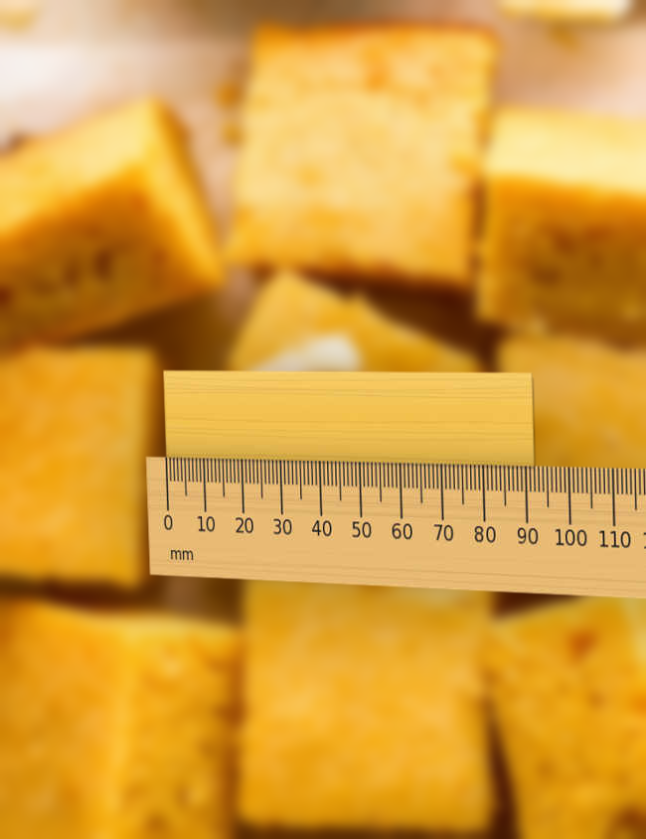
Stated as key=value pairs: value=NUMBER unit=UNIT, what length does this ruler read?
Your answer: value=92 unit=mm
